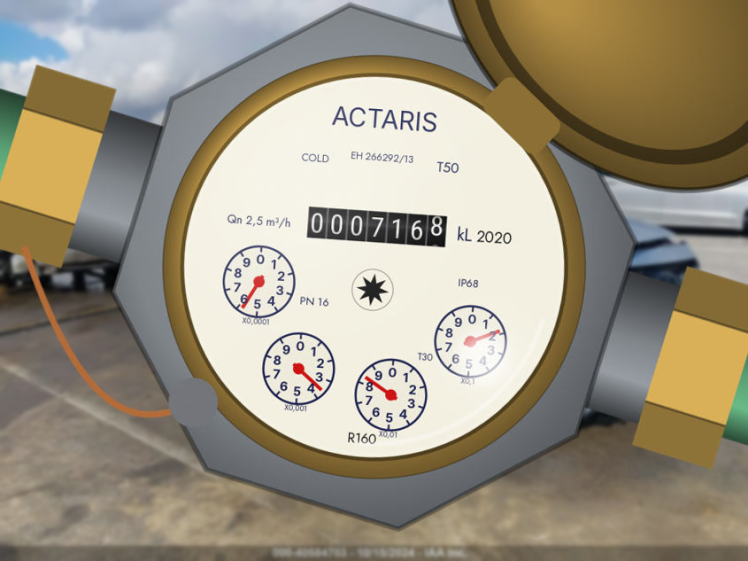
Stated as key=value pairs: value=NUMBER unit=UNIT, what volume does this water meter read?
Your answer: value=7168.1835 unit=kL
